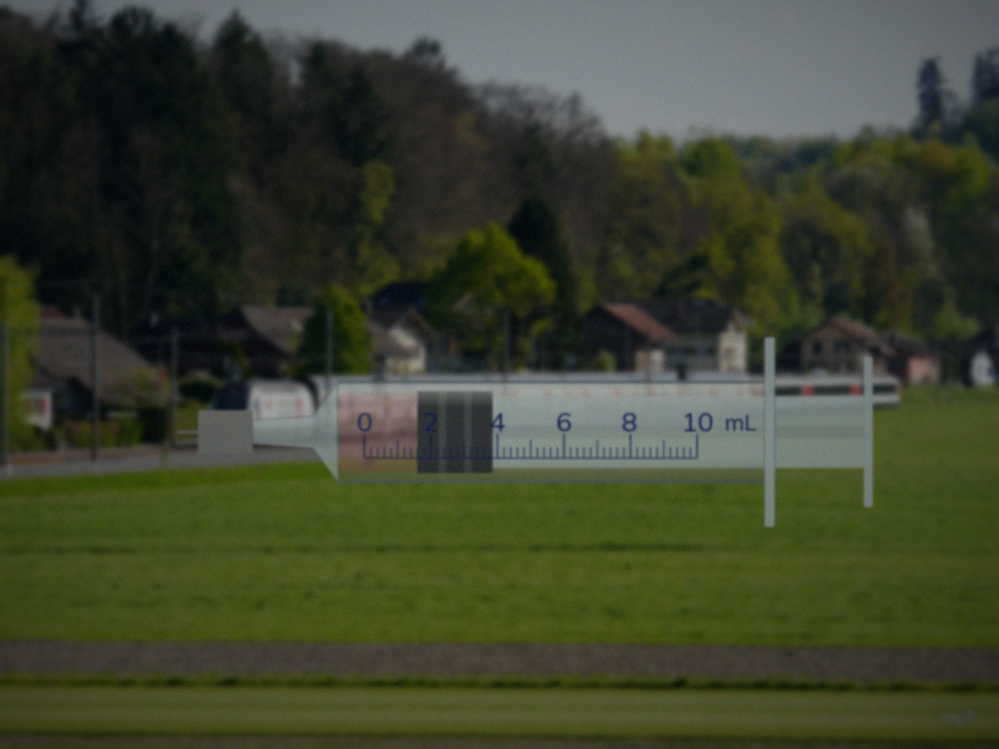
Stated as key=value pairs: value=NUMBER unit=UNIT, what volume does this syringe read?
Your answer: value=1.6 unit=mL
